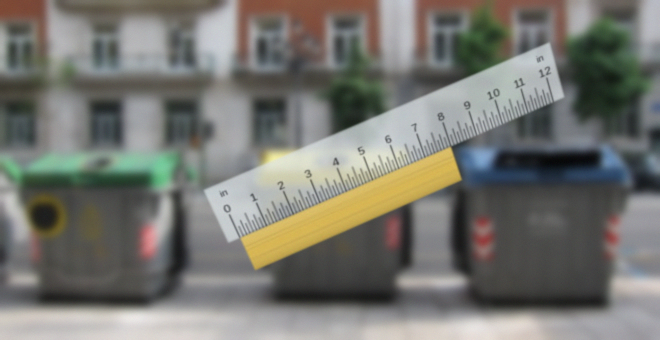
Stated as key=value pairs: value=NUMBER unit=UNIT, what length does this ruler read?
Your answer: value=8 unit=in
